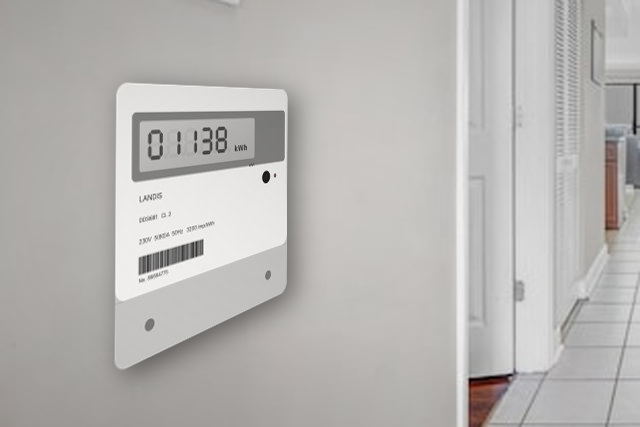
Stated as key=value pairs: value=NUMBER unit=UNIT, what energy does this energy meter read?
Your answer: value=1138 unit=kWh
